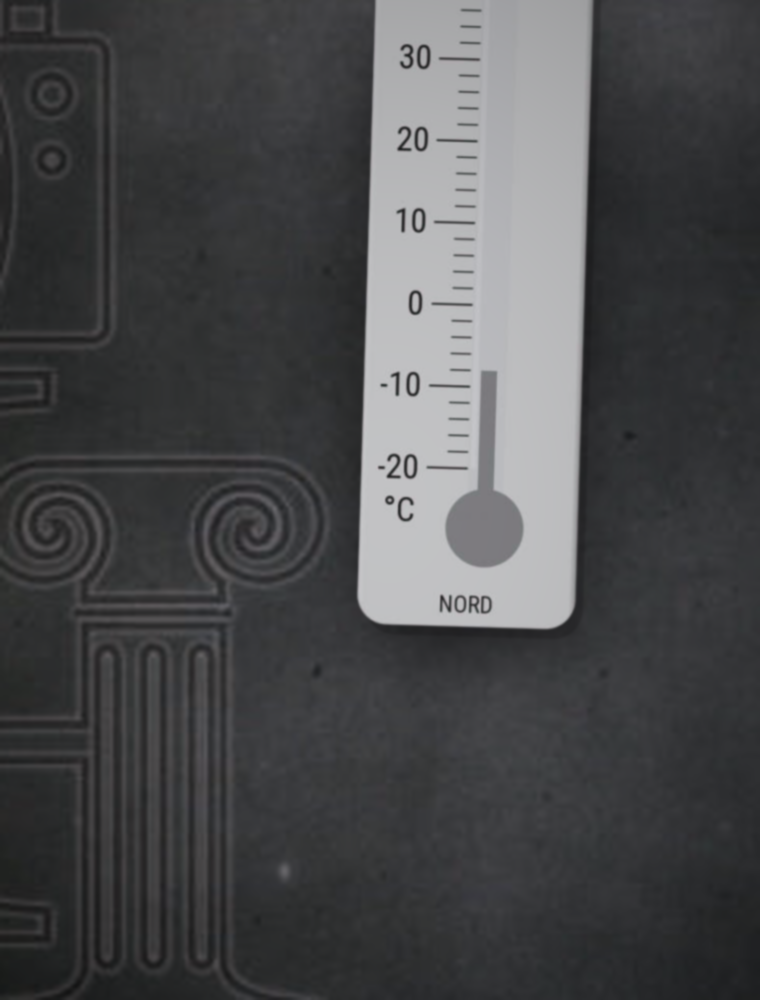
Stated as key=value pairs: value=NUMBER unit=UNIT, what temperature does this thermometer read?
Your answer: value=-8 unit=°C
